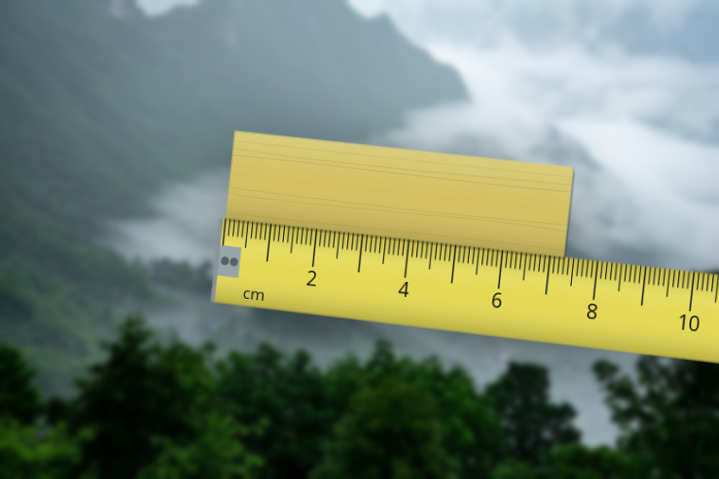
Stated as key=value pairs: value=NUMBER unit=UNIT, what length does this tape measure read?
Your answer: value=7.3 unit=cm
